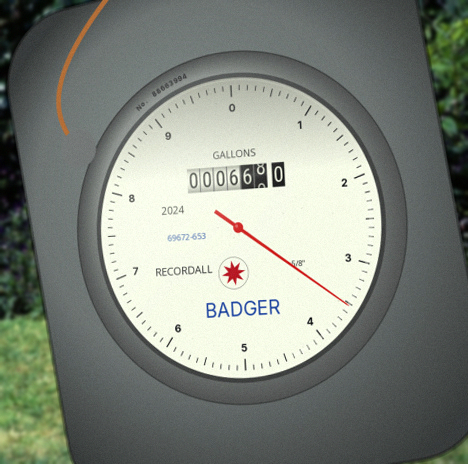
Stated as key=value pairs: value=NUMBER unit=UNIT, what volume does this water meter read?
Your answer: value=6683.5 unit=gal
